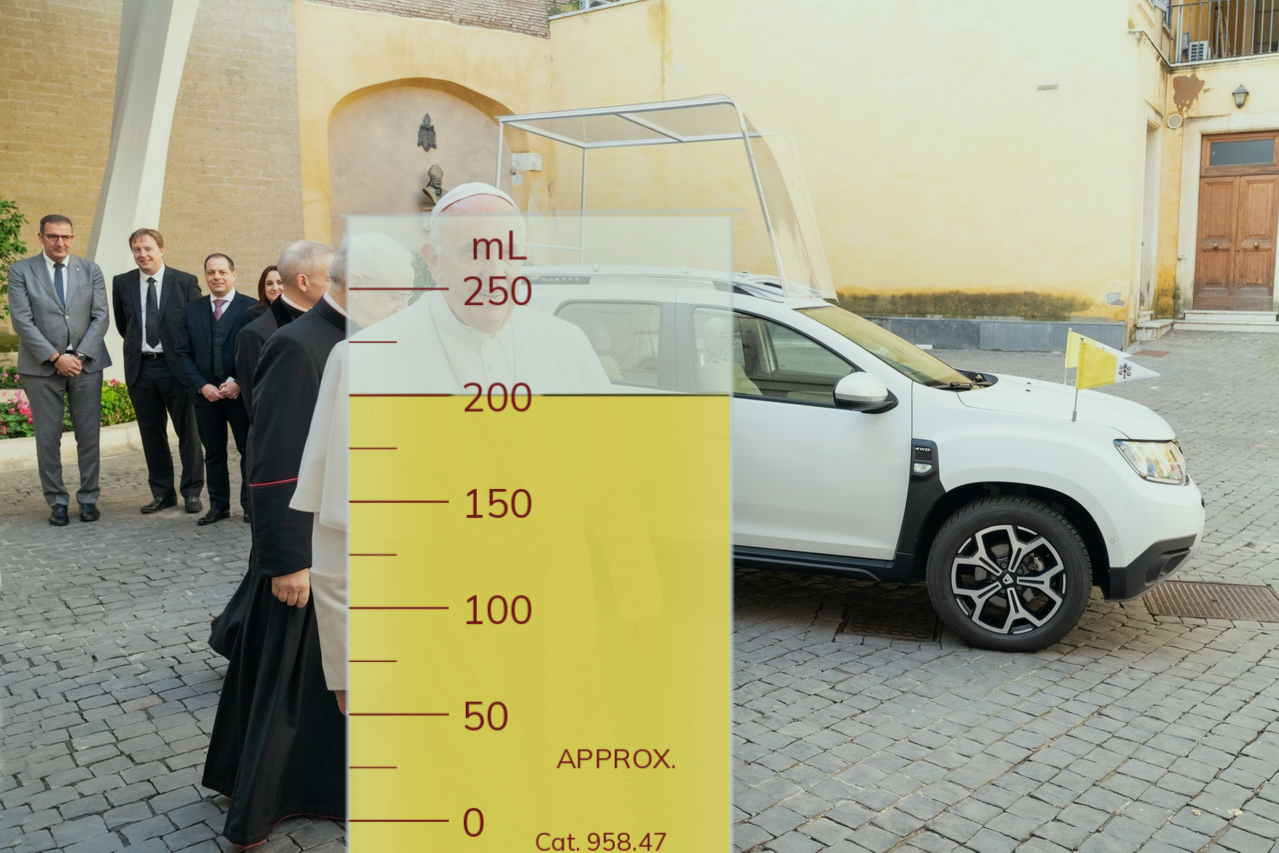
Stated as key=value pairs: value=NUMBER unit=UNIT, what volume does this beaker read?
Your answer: value=200 unit=mL
